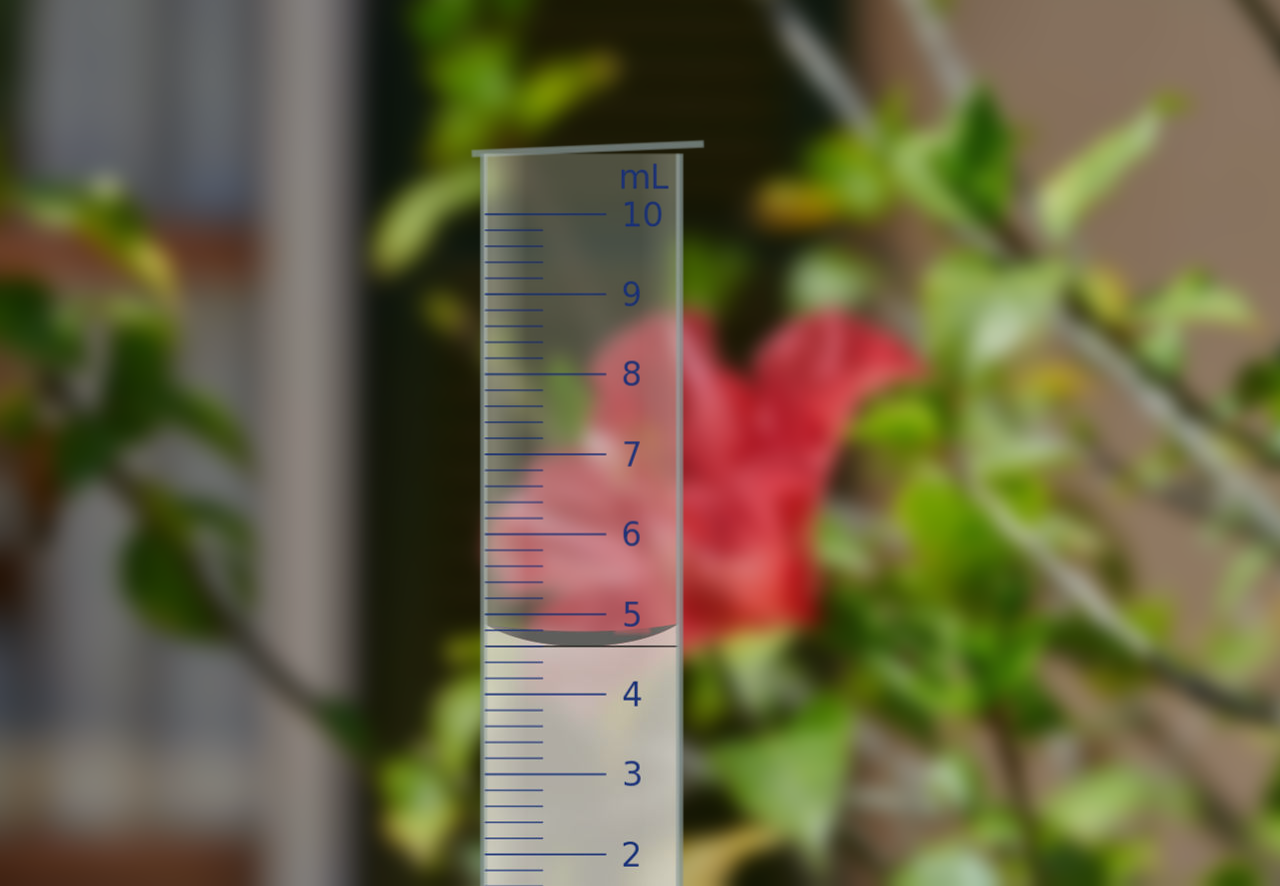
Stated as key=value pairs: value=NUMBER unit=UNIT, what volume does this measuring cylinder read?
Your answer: value=4.6 unit=mL
